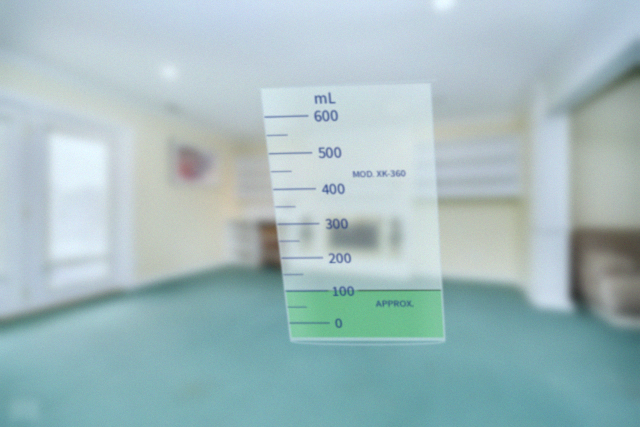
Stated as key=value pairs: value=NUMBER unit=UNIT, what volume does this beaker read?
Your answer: value=100 unit=mL
